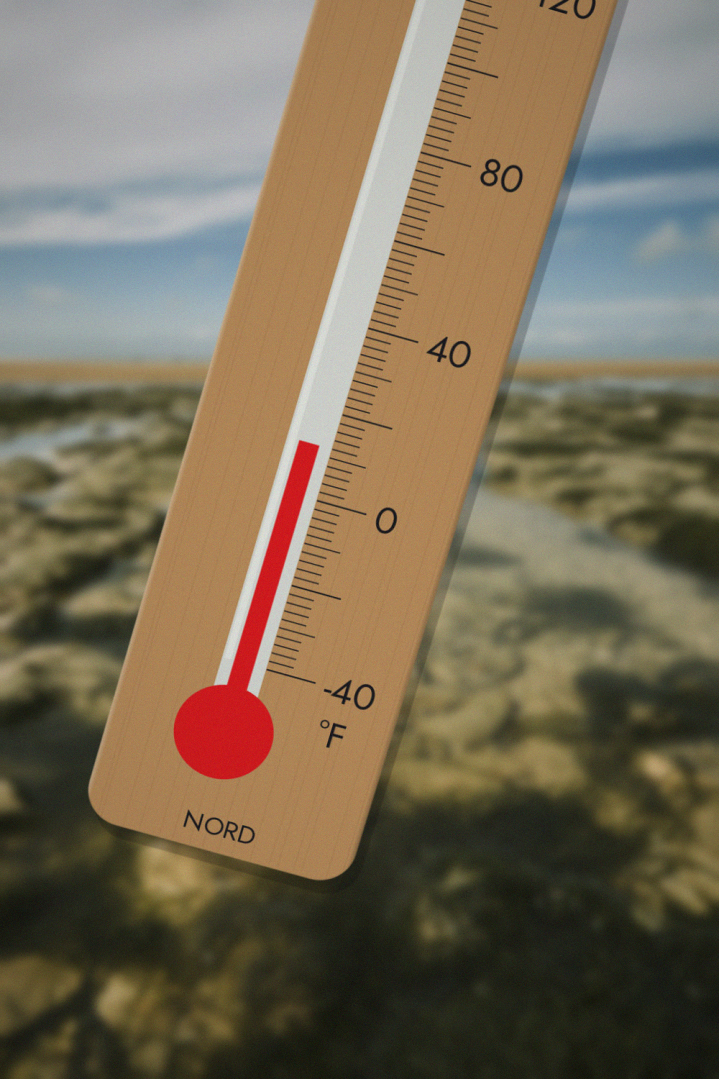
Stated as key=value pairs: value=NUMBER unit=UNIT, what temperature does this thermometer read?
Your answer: value=12 unit=°F
